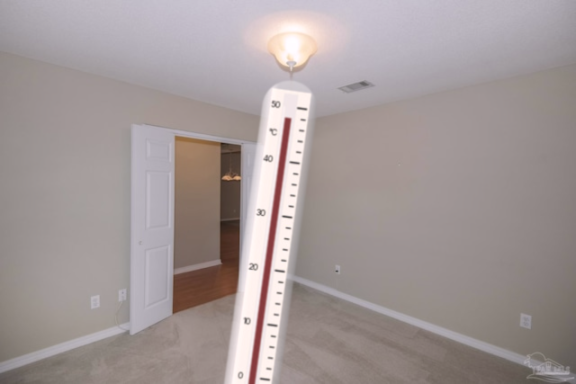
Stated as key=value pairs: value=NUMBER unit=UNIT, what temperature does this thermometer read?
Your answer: value=48 unit=°C
